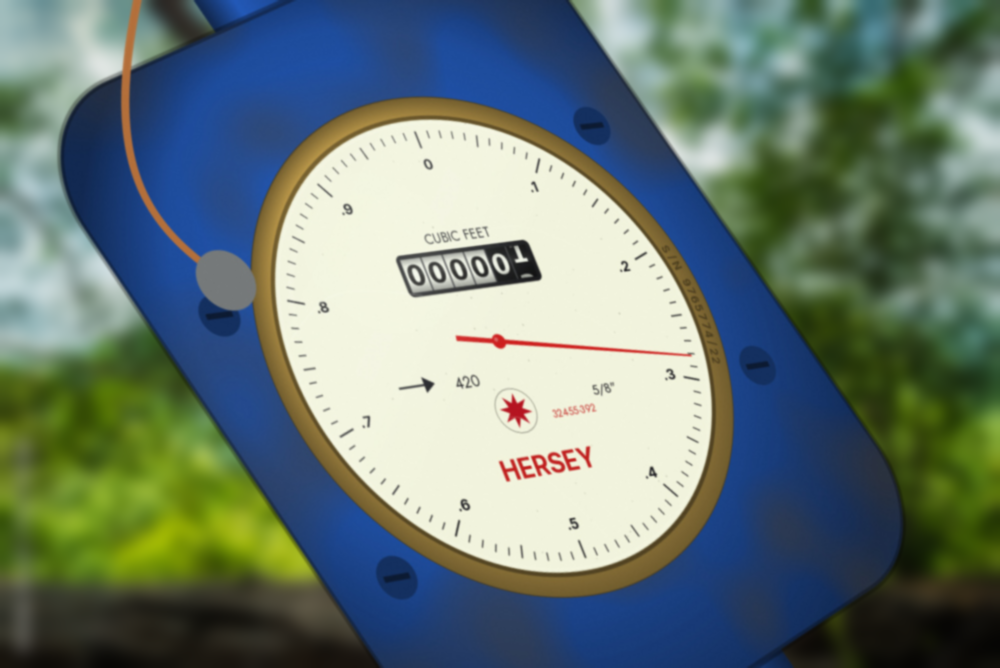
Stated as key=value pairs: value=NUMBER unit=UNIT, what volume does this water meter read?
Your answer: value=1.28 unit=ft³
